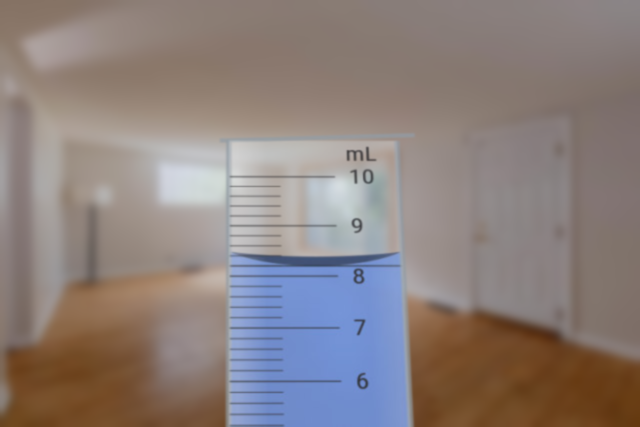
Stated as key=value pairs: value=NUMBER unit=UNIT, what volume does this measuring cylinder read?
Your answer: value=8.2 unit=mL
